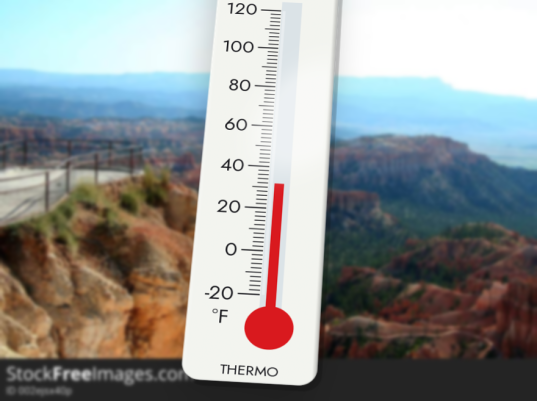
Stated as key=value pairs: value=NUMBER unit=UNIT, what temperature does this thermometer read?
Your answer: value=32 unit=°F
